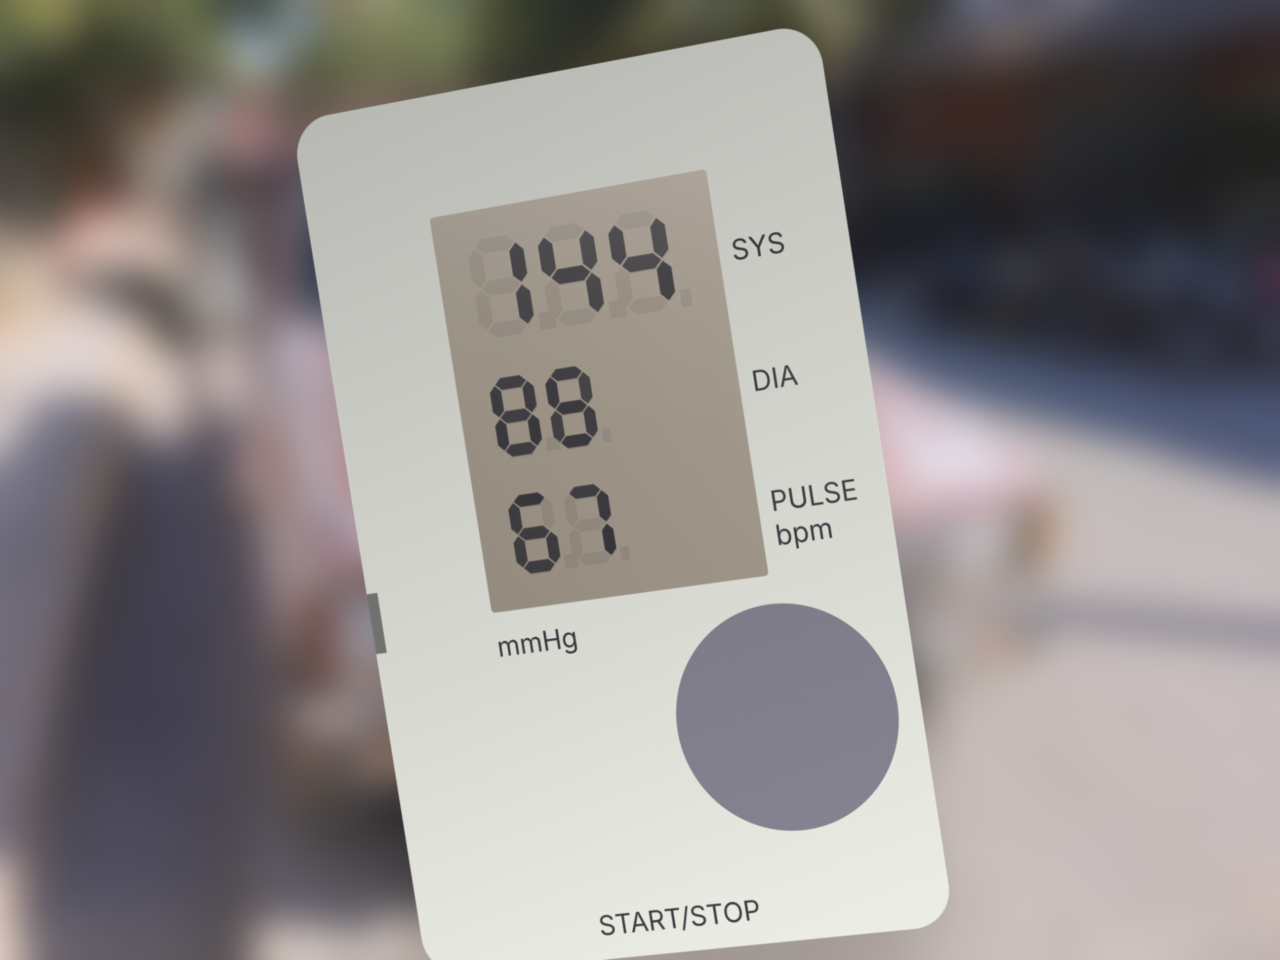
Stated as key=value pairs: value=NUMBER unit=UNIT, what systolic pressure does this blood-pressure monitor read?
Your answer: value=144 unit=mmHg
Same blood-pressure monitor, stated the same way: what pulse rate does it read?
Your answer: value=67 unit=bpm
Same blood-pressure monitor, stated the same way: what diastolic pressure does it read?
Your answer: value=88 unit=mmHg
